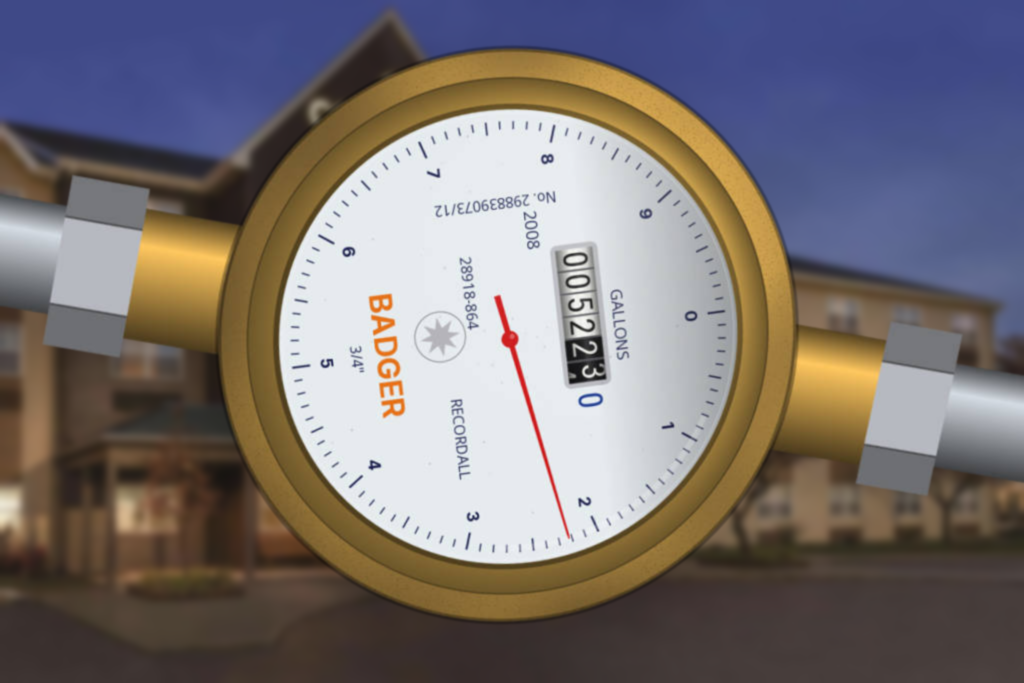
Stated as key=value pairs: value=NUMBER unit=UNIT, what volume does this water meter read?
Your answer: value=52232.2 unit=gal
